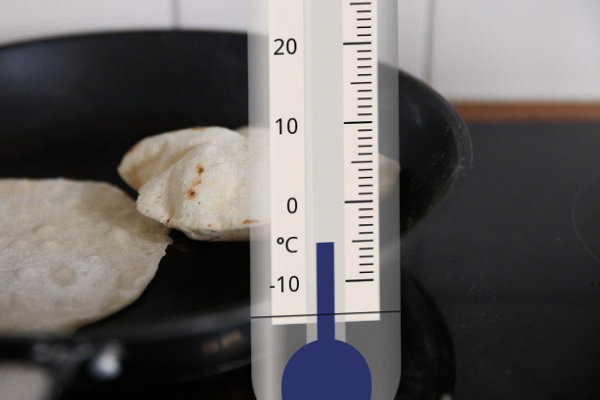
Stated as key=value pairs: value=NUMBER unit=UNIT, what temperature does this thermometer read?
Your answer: value=-5 unit=°C
